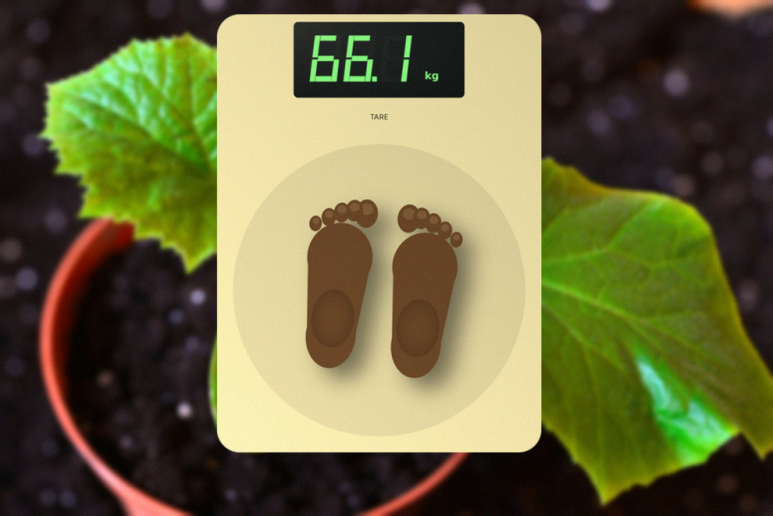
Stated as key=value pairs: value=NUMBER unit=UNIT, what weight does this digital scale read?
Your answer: value=66.1 unit=kg
